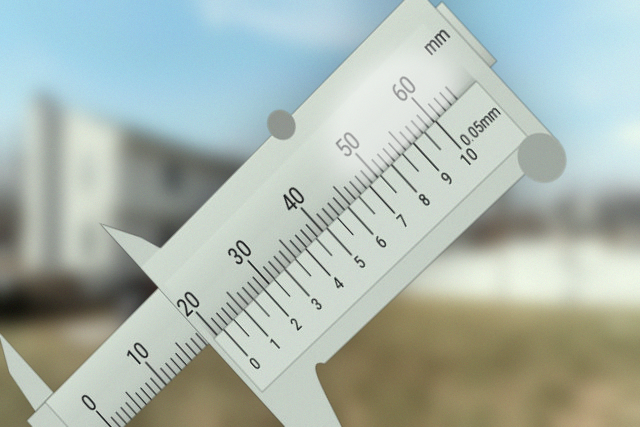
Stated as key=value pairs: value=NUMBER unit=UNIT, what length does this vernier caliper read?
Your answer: value=21.2 unit=mm
